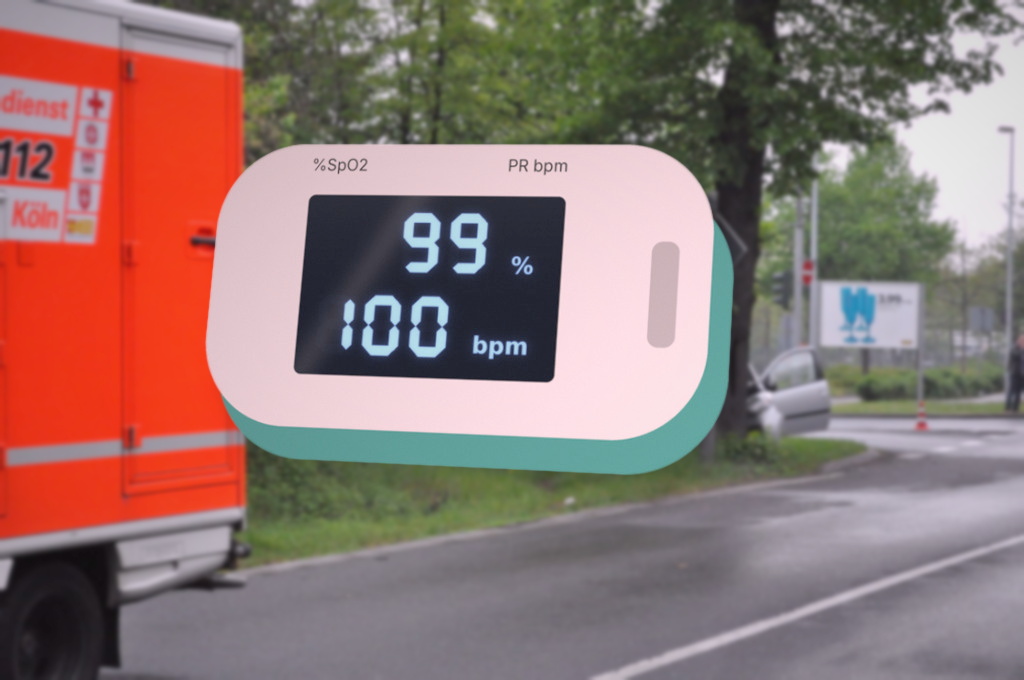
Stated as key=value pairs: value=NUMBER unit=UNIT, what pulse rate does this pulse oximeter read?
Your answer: value=100 unit=bpm
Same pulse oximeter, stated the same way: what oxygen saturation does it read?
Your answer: value=99 unit=%
